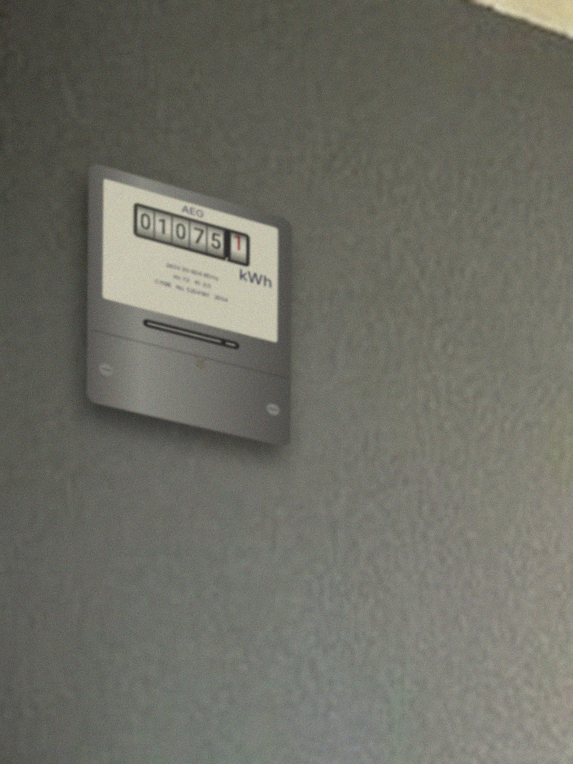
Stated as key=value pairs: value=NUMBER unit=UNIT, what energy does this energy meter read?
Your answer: value=1075.1 unit=kWh
